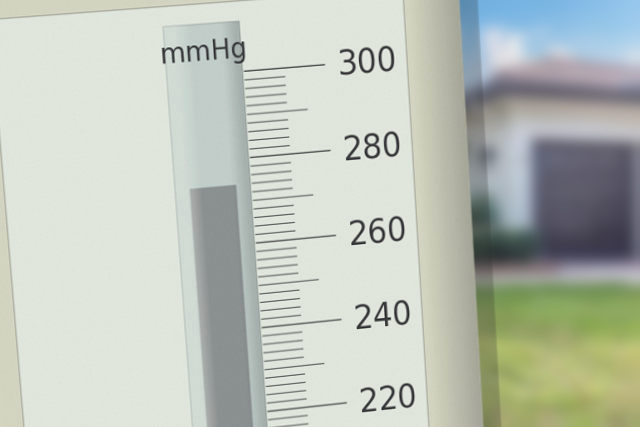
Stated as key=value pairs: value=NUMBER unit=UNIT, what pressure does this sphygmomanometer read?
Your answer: value=274 unit=mmHg
